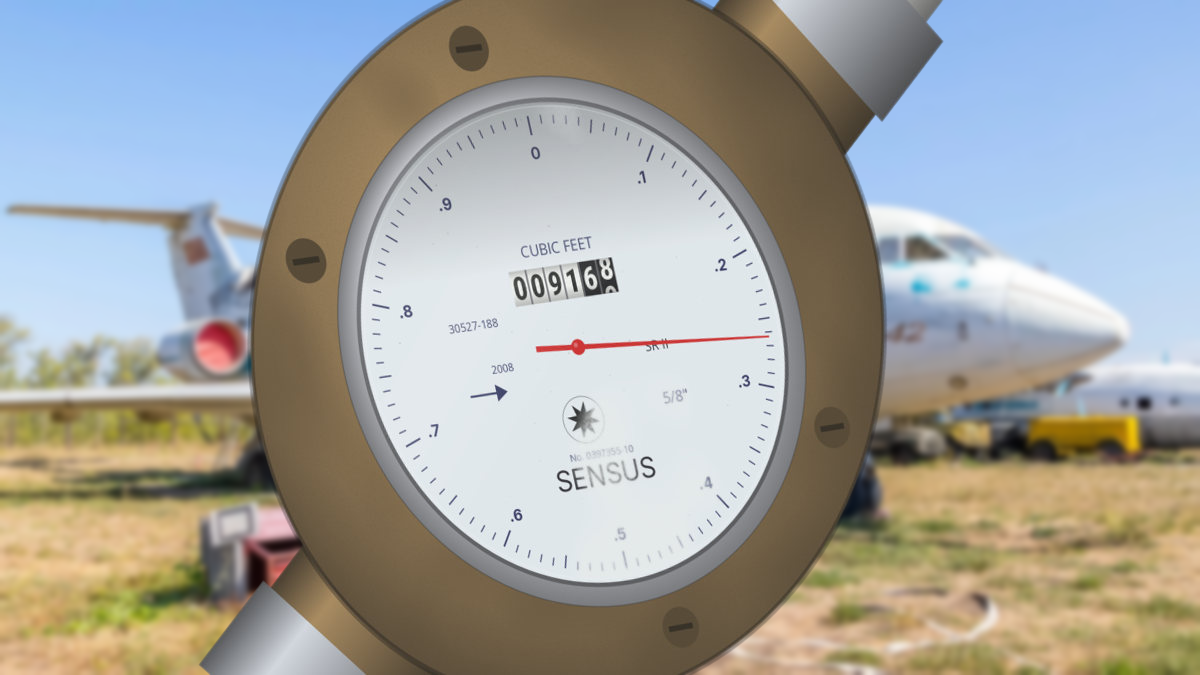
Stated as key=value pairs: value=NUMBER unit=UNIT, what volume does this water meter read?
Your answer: value=9168.26 unit=ft³
